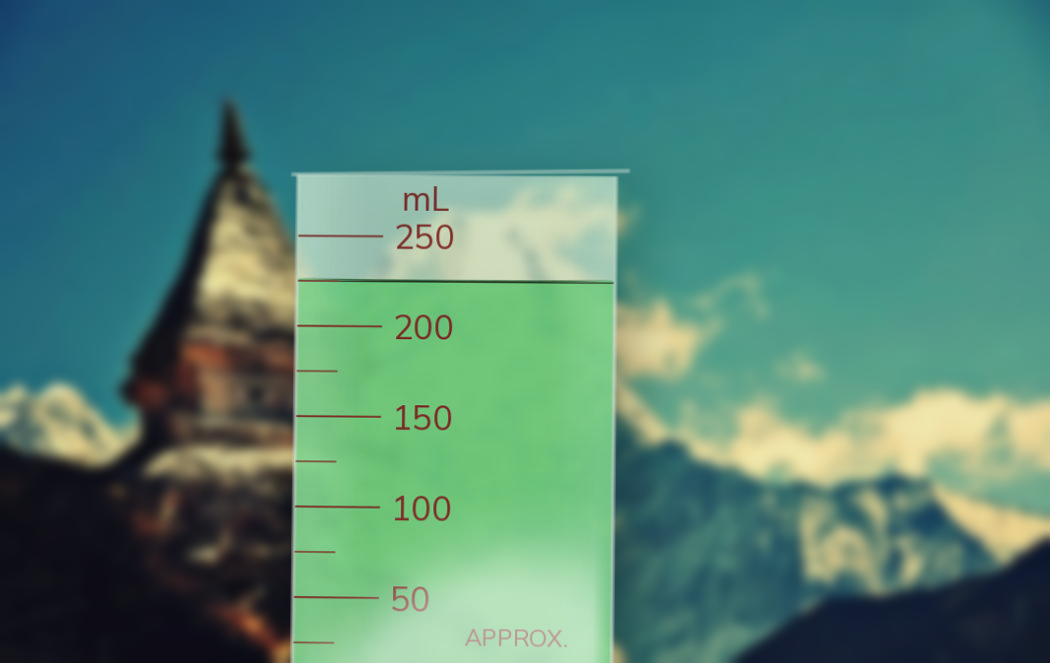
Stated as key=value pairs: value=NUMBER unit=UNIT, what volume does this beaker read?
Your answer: value=225 unit=mL
